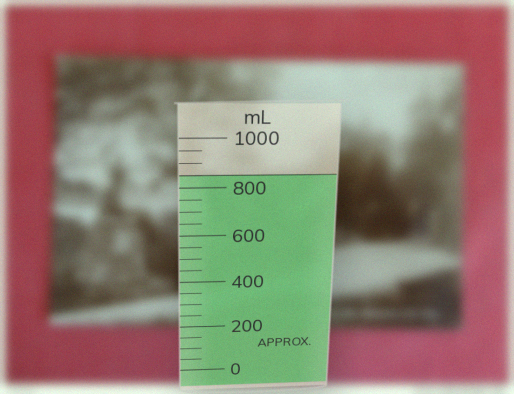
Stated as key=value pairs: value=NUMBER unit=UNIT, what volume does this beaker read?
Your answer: value=850 unit=mL
